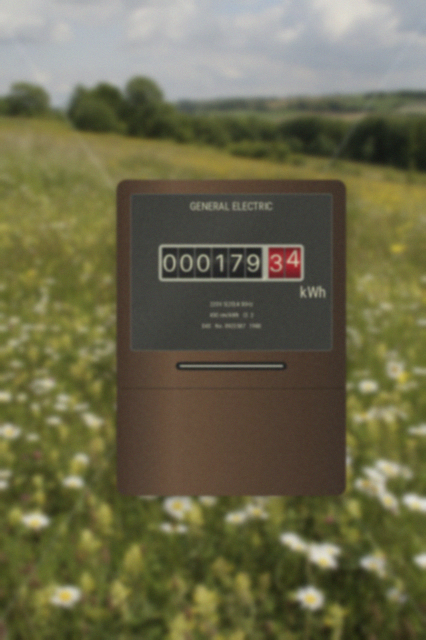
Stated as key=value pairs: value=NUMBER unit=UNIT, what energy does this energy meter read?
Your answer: value=179.34 unit=kWh
